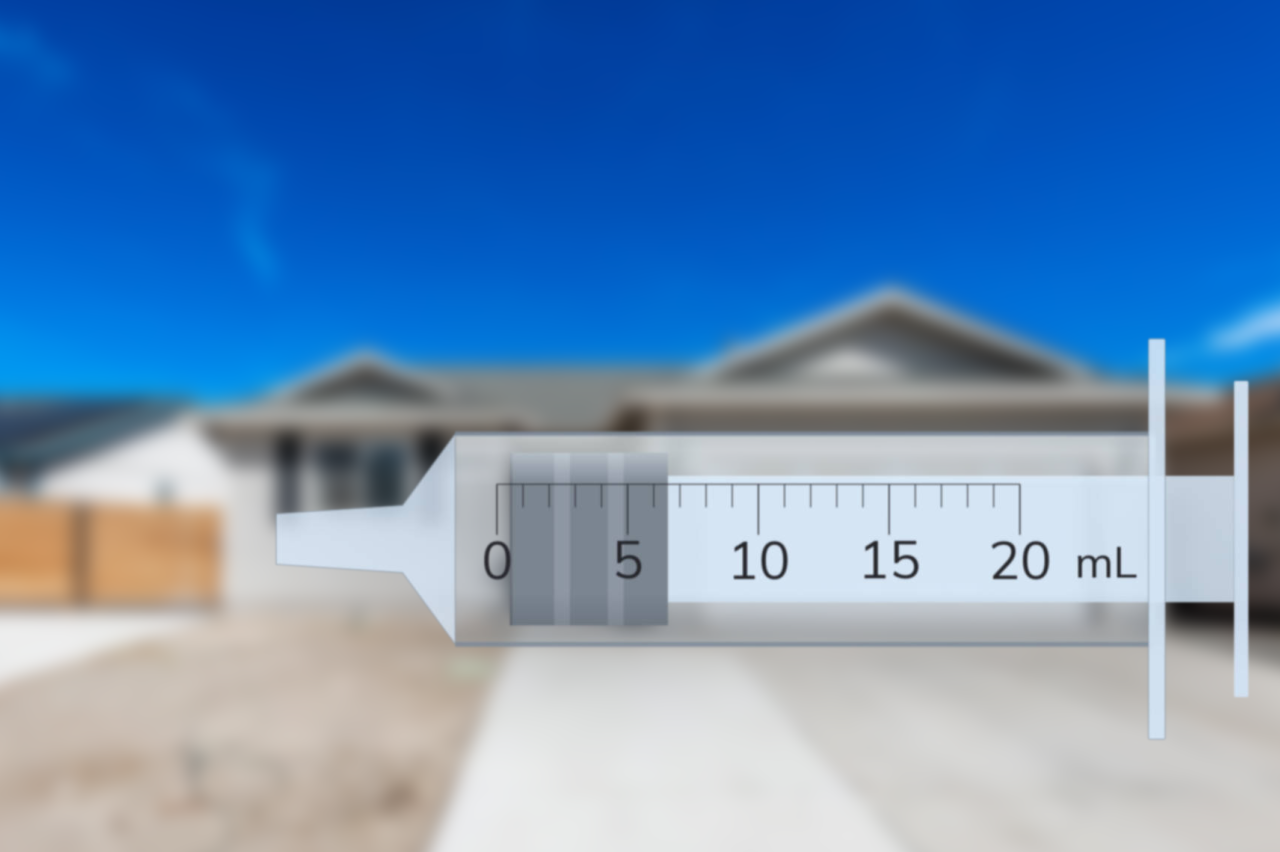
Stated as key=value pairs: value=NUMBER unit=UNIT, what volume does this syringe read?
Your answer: value=0.5 unit=mL
